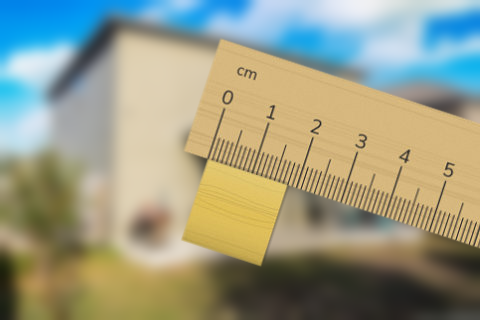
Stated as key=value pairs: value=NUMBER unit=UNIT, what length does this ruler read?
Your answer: value=1.8 unit=cm
